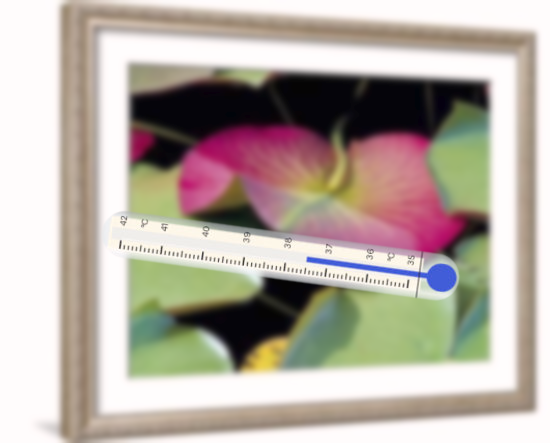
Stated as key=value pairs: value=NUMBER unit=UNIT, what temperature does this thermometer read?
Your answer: value=37.5 unit=°C
